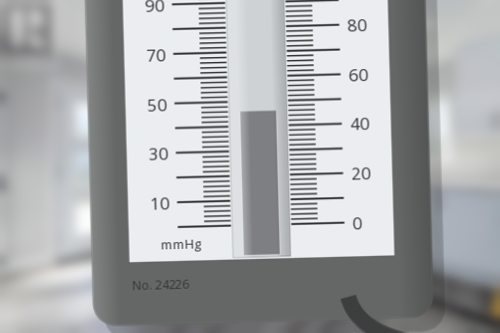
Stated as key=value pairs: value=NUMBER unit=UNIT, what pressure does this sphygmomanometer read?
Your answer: value=46 unit=mmHg
